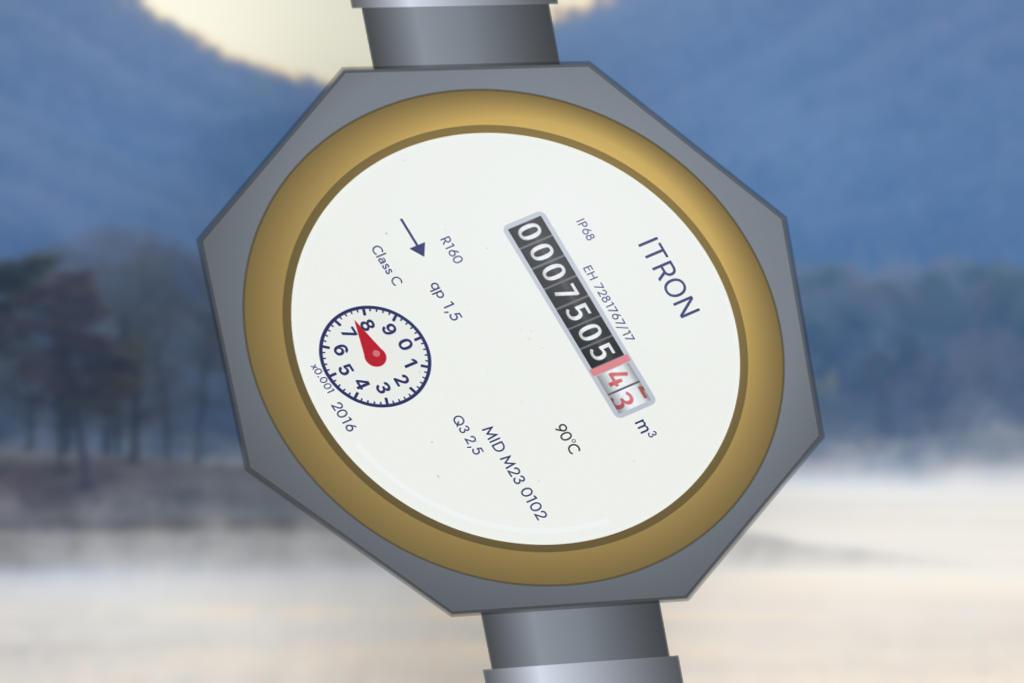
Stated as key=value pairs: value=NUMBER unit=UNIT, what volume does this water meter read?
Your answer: value=7505.427 unit=m³
